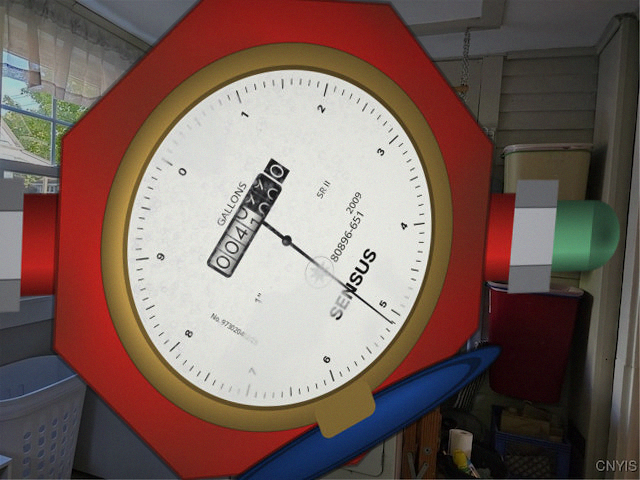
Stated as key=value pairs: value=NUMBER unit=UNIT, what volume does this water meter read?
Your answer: value=40995.1 unit=gal
